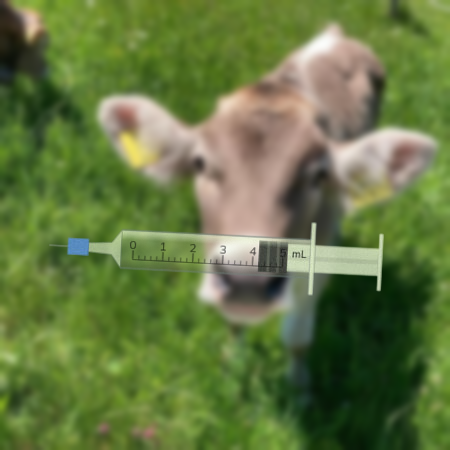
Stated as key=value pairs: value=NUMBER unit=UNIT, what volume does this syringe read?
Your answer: value=4.2 unit=mL
